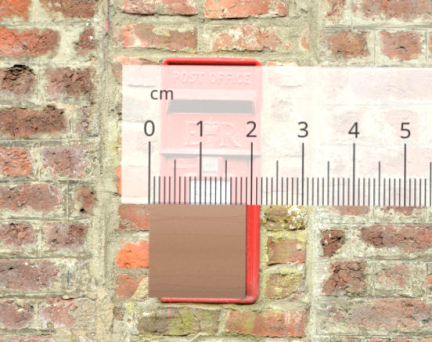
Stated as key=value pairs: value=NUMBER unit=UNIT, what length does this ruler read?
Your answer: value=1.9 unit=cm
